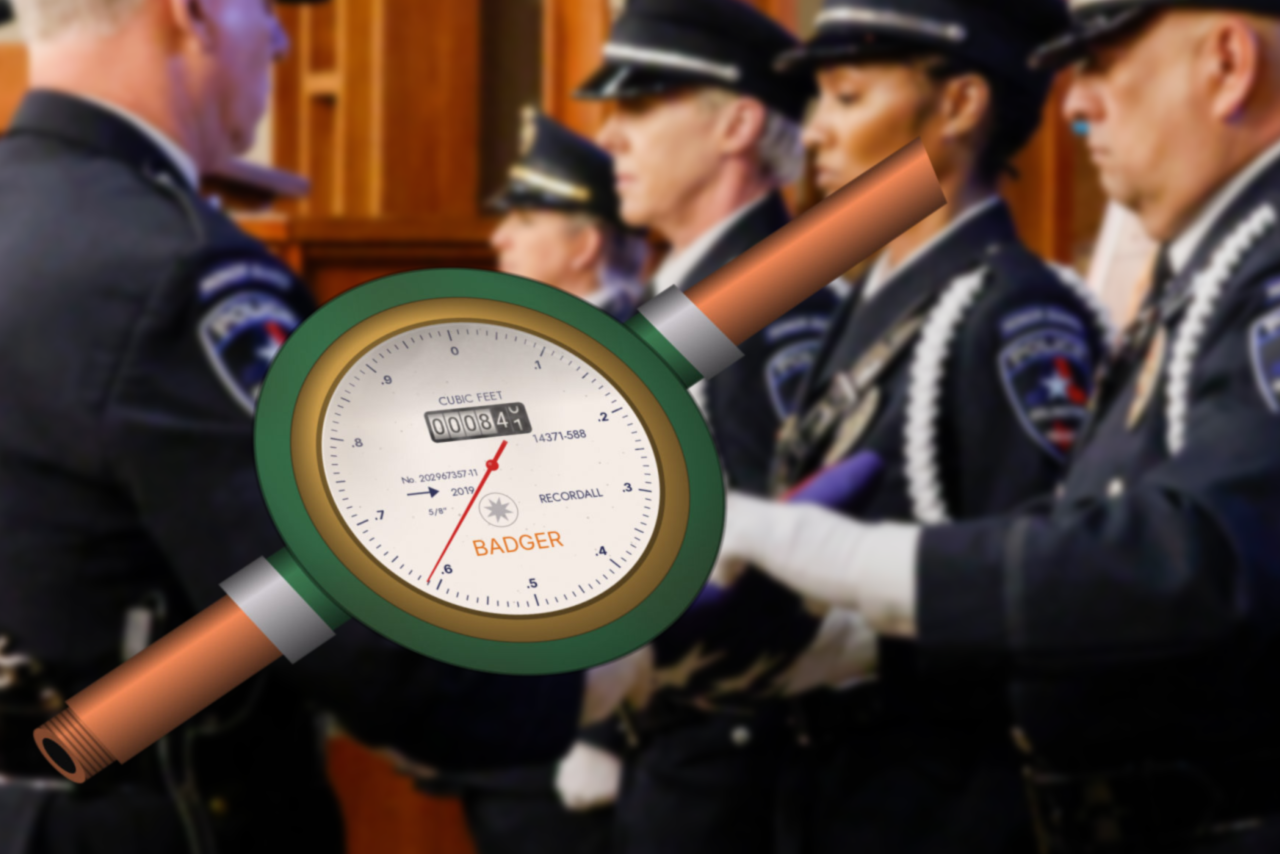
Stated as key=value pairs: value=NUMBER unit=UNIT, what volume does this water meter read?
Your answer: value=840.61 unit=ft³
